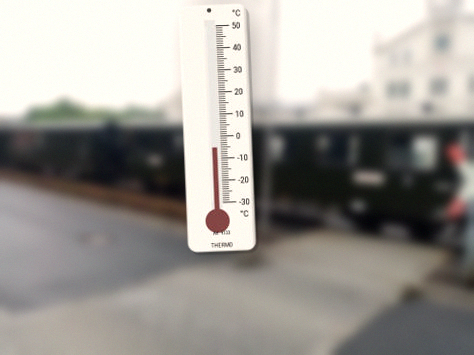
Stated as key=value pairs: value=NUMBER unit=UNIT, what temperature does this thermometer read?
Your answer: value=-5 unit=°C
